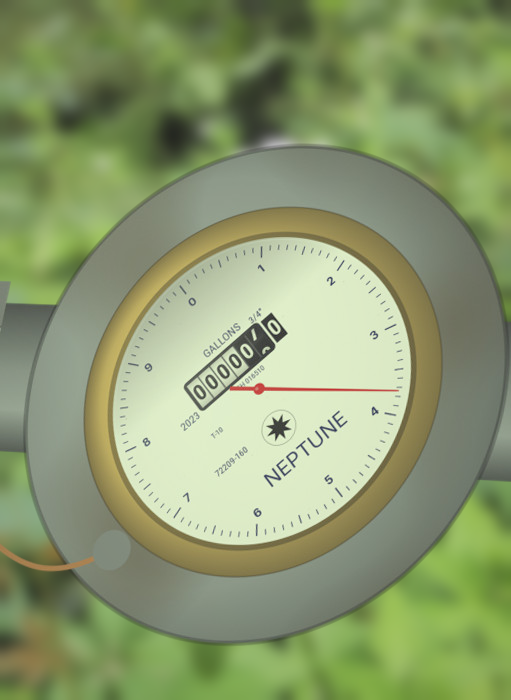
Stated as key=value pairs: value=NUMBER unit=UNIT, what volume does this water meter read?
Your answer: value=73.7 unit=gal
